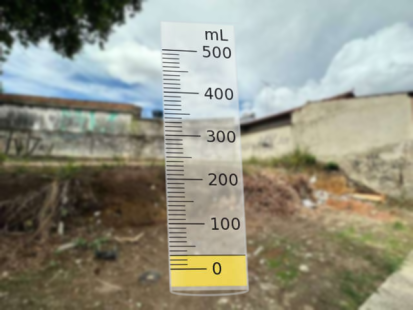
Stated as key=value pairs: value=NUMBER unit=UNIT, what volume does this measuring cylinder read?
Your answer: value=30 unit=mL
